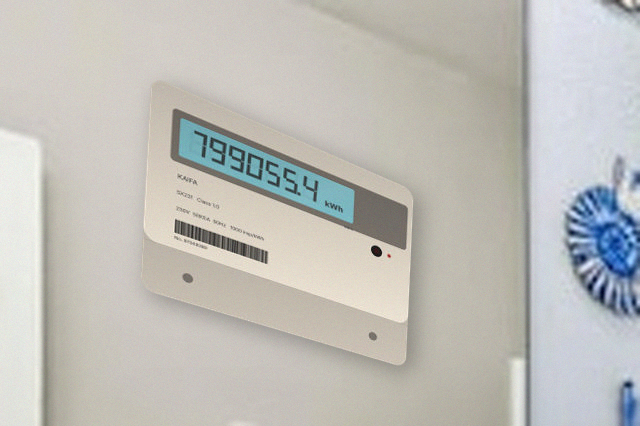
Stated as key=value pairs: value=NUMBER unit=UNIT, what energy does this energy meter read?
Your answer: value=799055.4 unit=kWh
